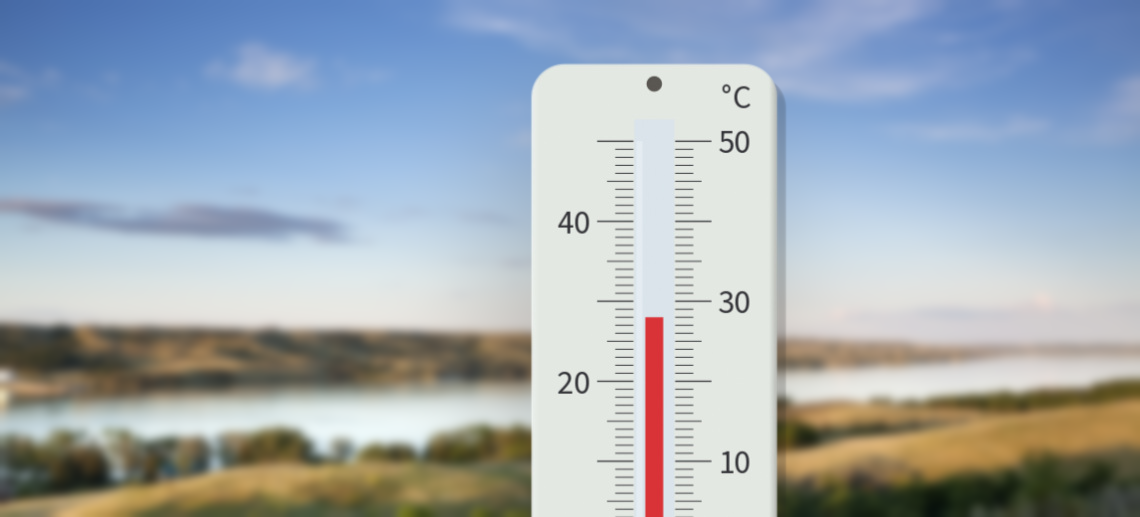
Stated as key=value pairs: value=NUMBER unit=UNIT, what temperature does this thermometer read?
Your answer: value=28 unit=°C
